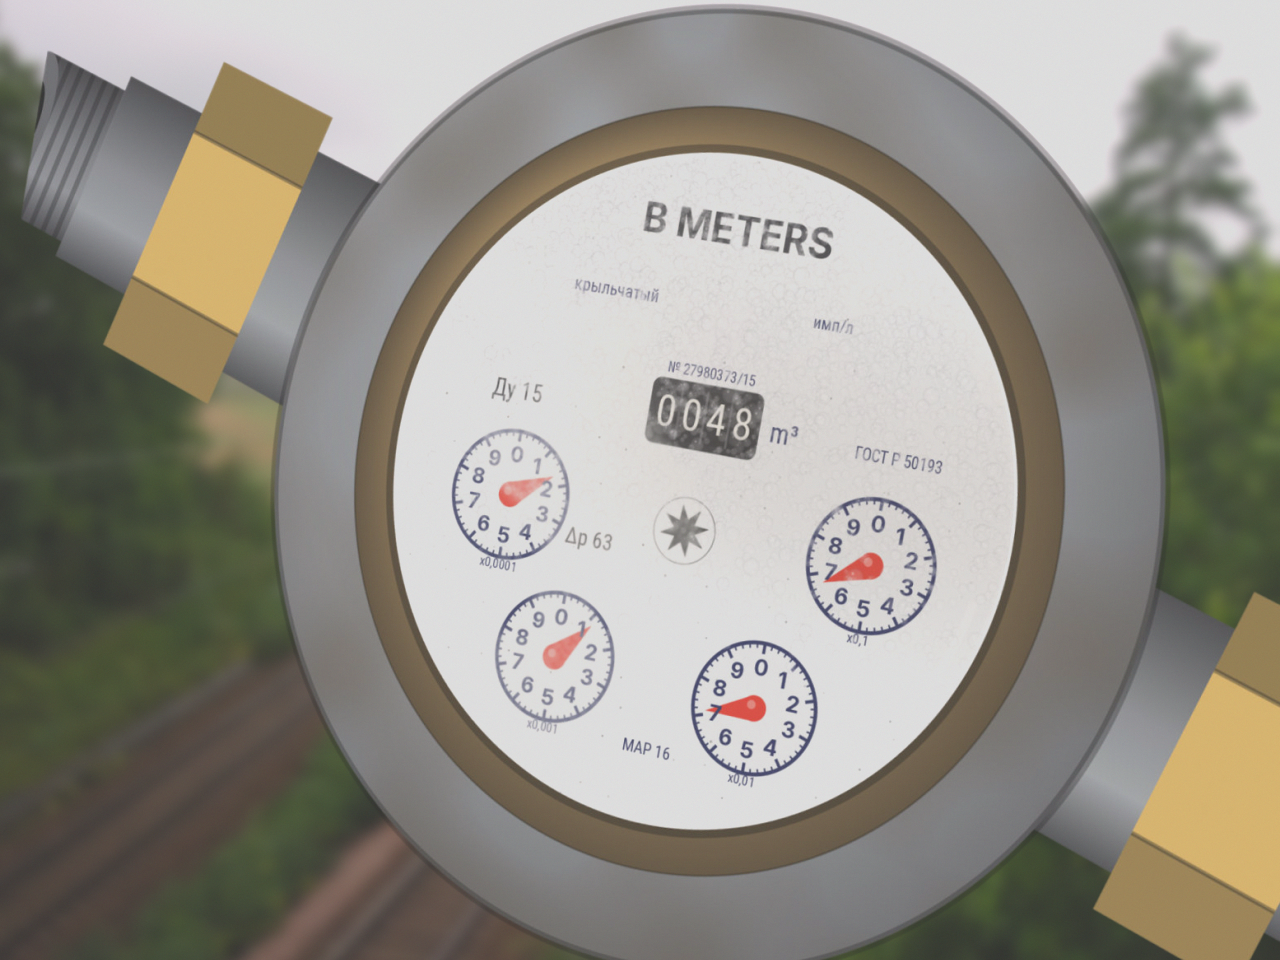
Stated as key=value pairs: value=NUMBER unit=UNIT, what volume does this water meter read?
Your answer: value=48.6711 unit=m³
